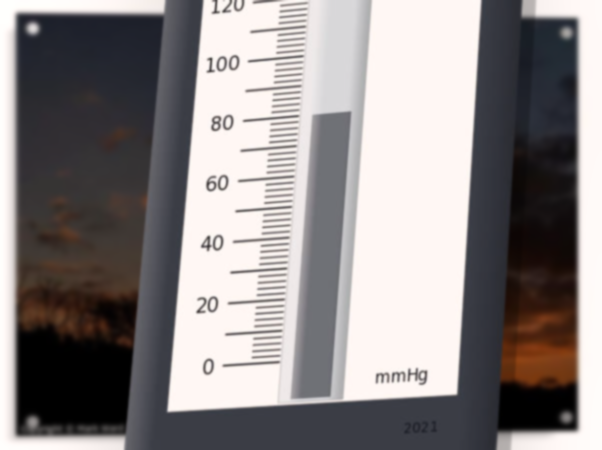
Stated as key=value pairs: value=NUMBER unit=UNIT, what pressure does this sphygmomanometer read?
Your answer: value=80 unit=mmHg
